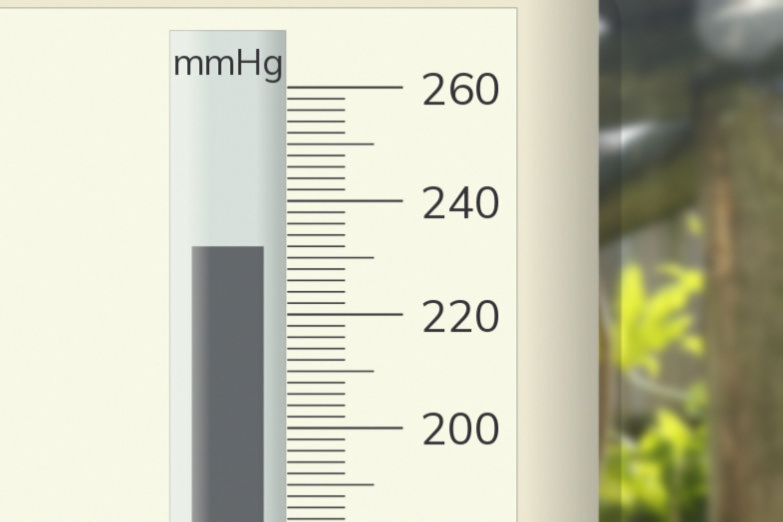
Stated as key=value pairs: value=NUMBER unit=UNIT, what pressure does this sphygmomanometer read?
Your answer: value=232 unit=mmHg
